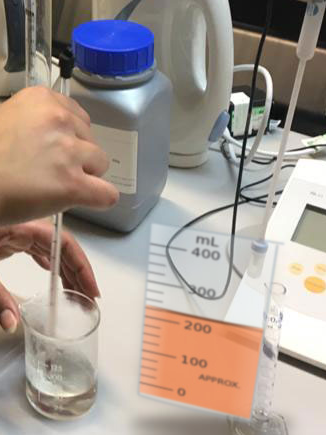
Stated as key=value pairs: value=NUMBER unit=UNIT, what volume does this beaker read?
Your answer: value=225 unit=mL
